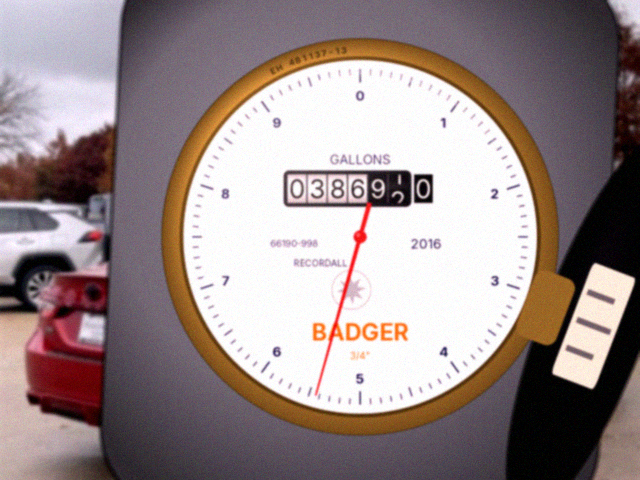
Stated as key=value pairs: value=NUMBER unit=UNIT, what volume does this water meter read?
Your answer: value=386915.4 unit=gal
